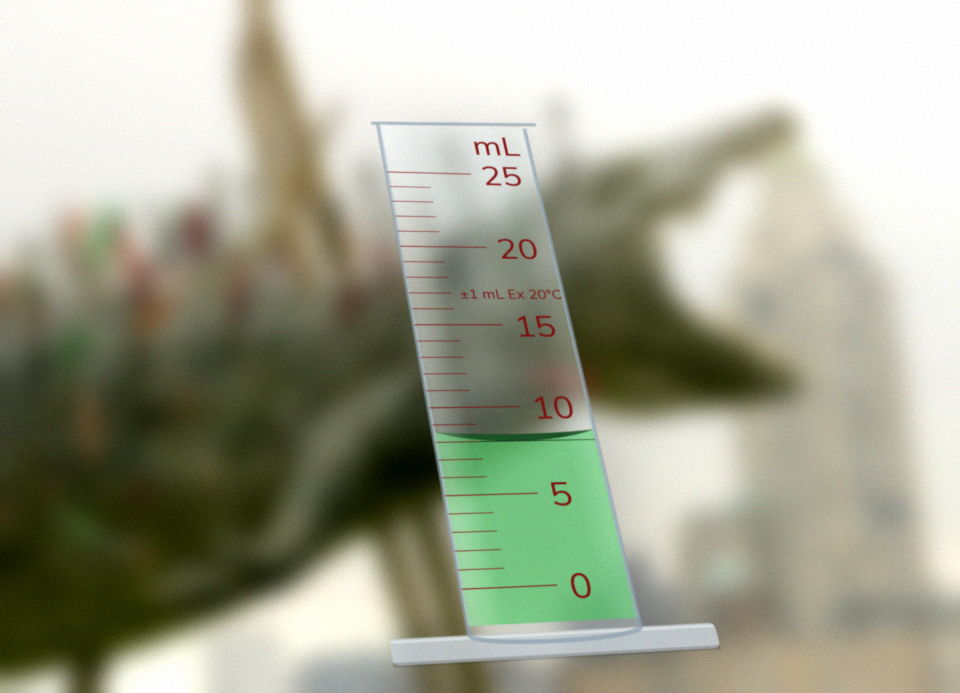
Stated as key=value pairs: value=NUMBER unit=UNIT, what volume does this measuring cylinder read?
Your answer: value=8 unit=mL
